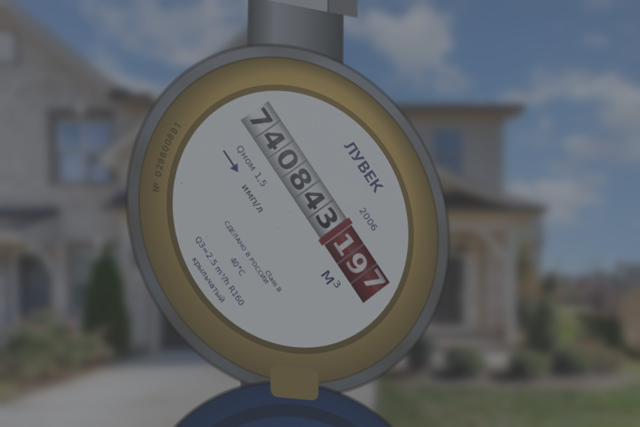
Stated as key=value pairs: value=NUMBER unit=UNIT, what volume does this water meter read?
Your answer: value=740843.197 unit=m³
